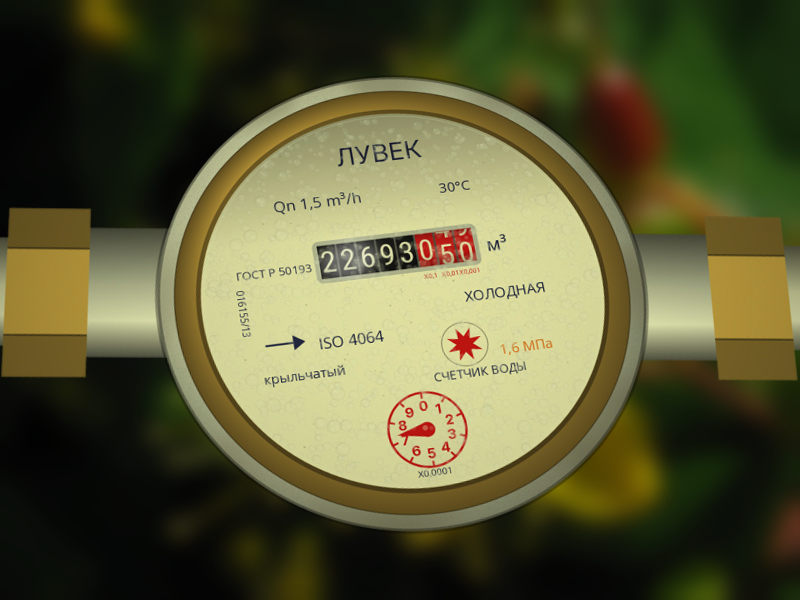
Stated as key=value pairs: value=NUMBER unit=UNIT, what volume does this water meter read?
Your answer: value=22693.0497 unit=m³
